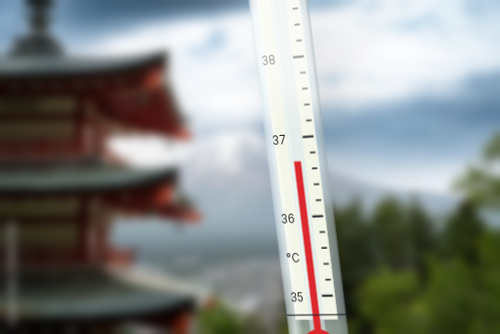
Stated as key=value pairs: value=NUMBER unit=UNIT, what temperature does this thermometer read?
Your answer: value=36.7 unit=°C
